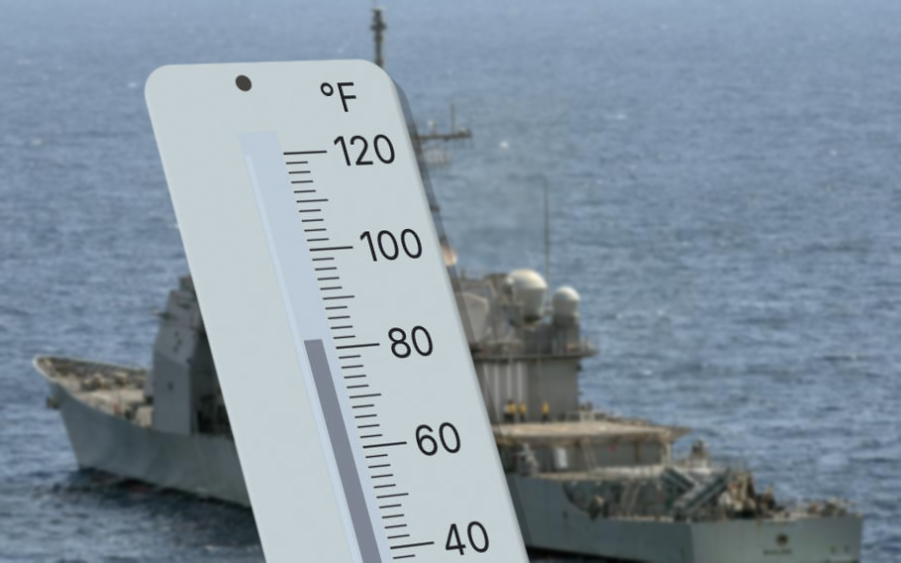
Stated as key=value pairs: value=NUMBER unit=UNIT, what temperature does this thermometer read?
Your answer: value=82 unit=°F
